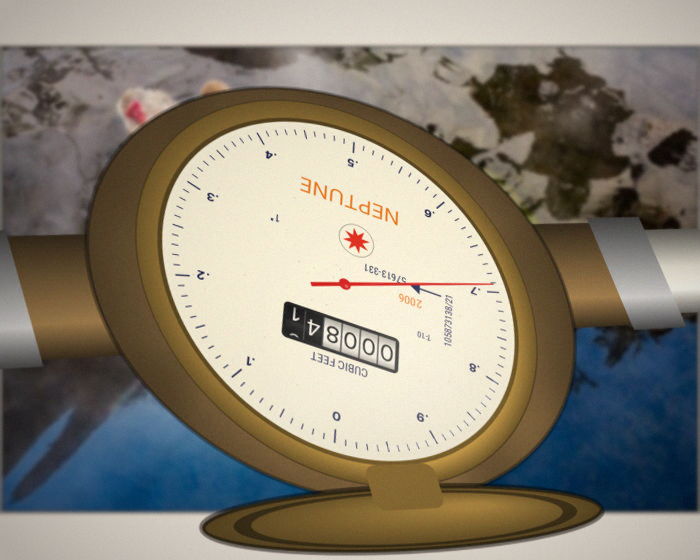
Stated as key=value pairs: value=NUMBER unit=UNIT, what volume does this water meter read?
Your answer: value=840.69 unit=ft³
